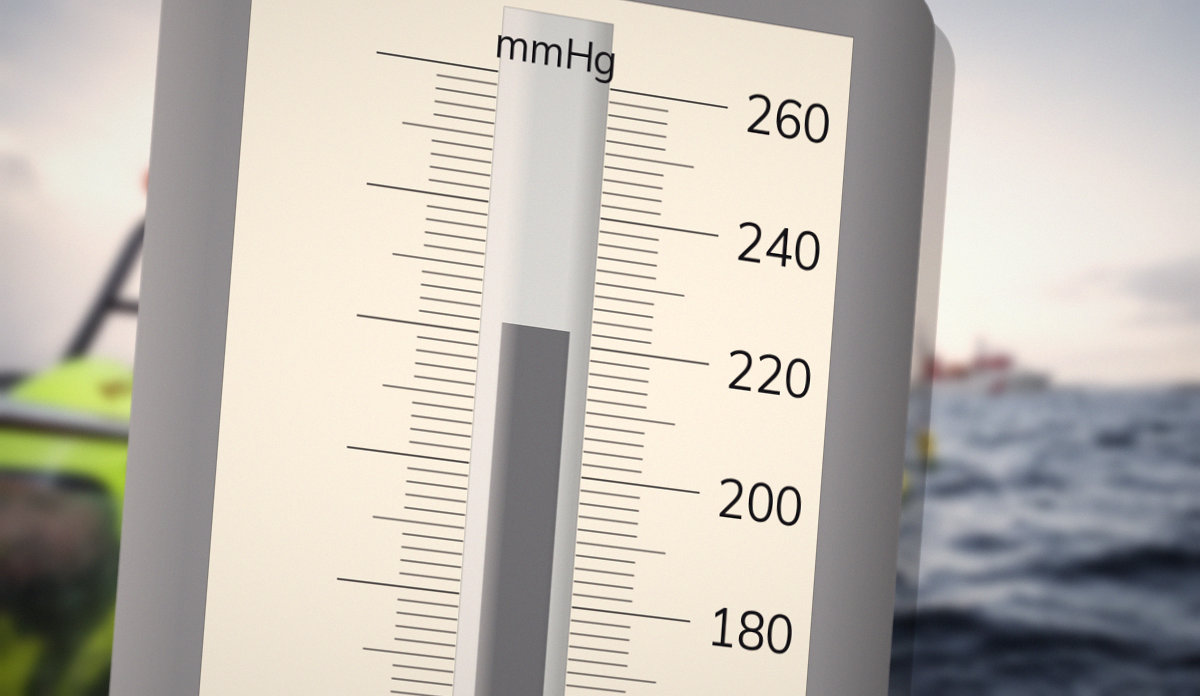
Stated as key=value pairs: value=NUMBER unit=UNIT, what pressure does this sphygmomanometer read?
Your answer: value=222 unit=mmHg
